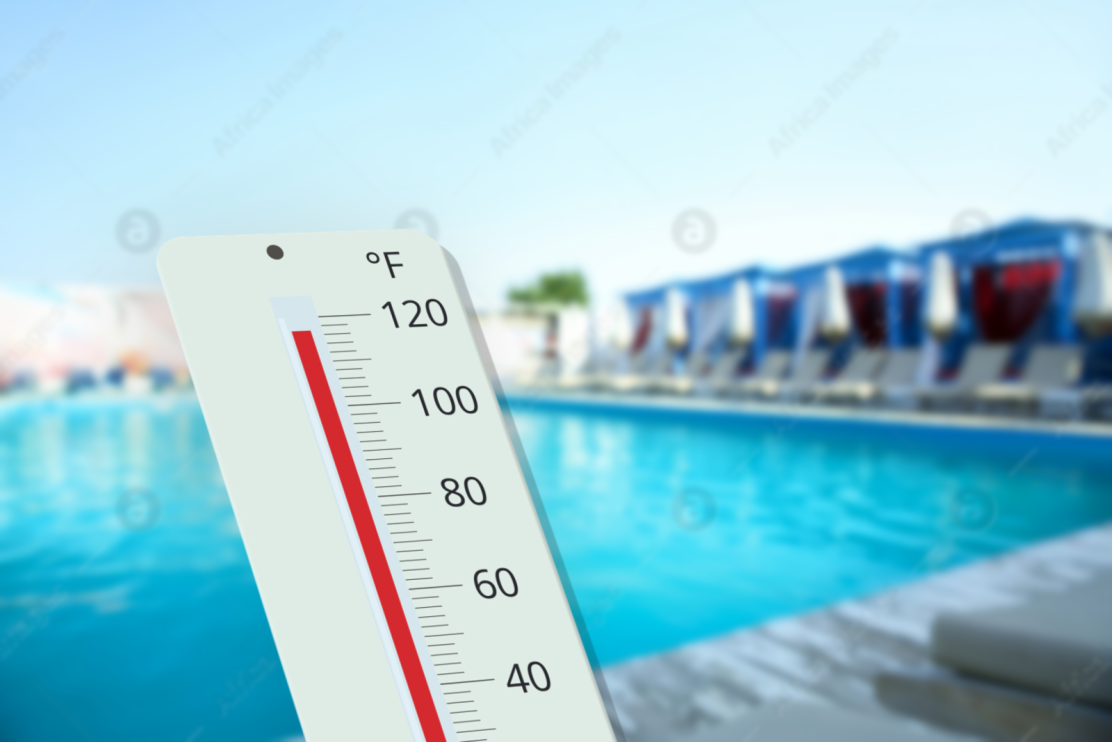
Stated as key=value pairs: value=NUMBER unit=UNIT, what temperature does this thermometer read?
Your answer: value=117 unit=°F
